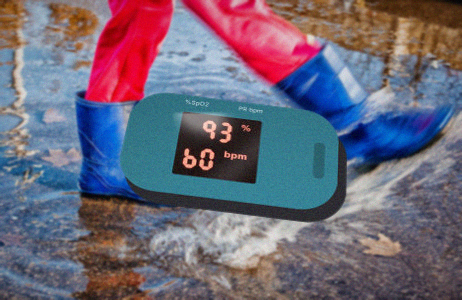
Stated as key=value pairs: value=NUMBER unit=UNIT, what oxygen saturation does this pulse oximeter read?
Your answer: value=93 unit=%
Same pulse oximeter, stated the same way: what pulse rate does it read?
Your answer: value=60 unit=bpm
